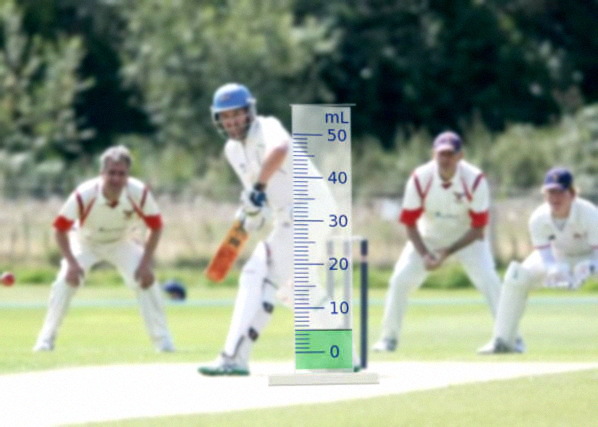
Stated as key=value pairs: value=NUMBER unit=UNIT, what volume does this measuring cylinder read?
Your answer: value=5 unit=mL
